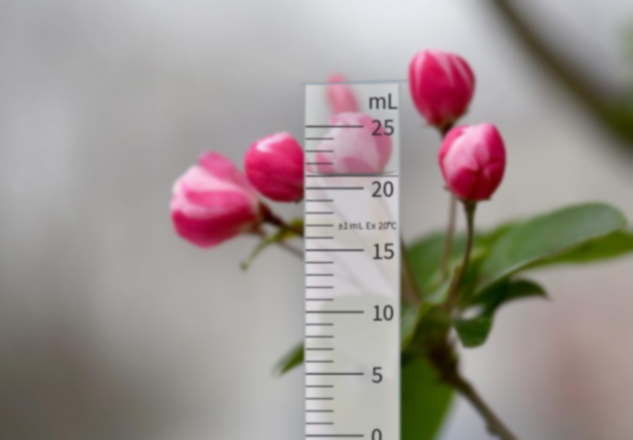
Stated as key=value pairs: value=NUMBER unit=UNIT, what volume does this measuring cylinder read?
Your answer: value=21 unit=mL
